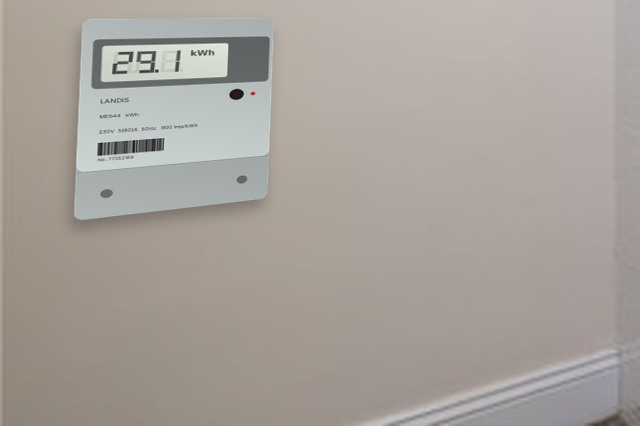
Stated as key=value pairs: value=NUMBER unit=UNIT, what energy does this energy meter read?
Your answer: value=29.1 unit=kWh
